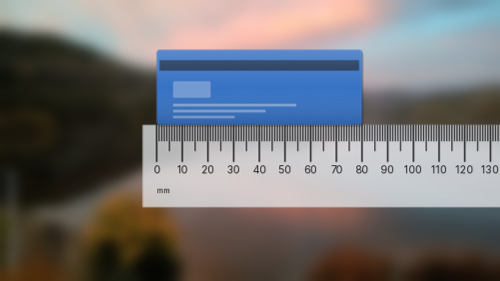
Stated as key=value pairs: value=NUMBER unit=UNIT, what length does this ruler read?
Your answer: value=80 unit=mm
